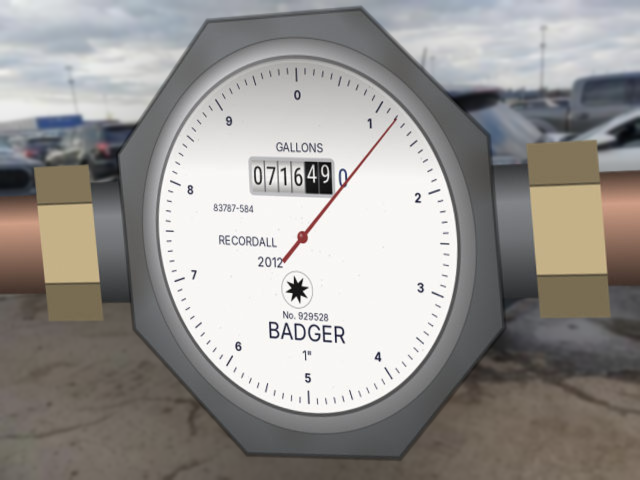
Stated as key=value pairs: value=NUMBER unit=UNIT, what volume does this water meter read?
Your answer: value=716491.2 unit=gal
